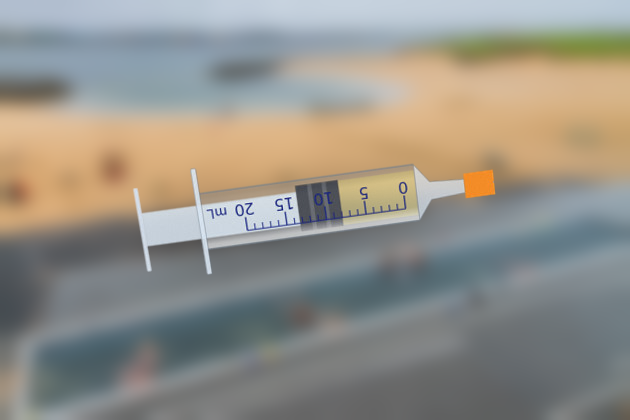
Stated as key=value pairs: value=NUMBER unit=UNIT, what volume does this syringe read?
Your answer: value=8 unit=mL
